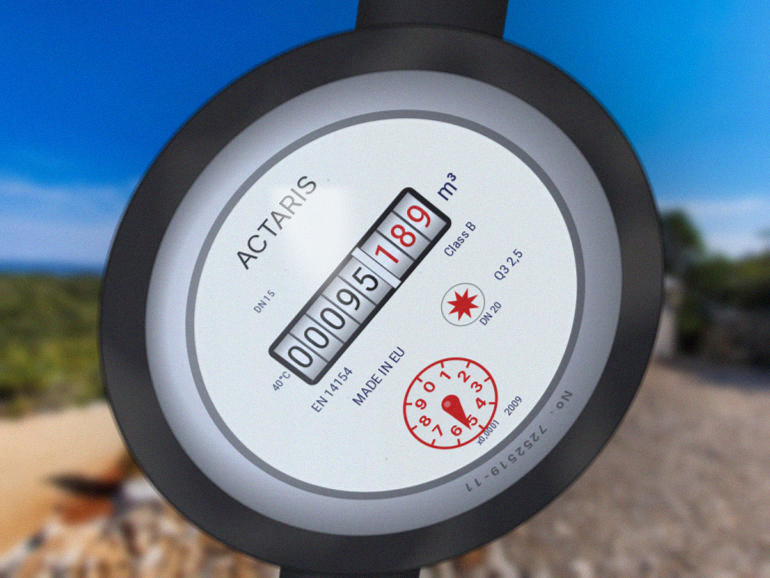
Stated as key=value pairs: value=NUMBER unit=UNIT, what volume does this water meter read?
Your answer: value=95.1895 unit=m³
